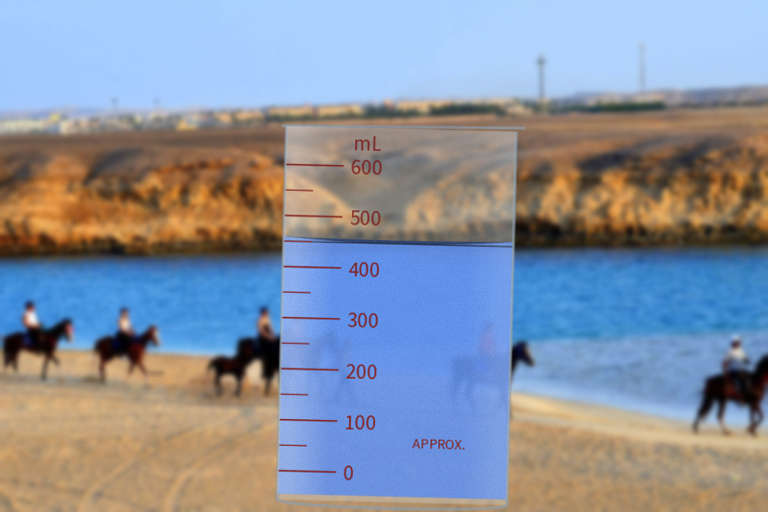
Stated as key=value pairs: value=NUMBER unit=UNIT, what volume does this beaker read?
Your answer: value=450 unit=mL
